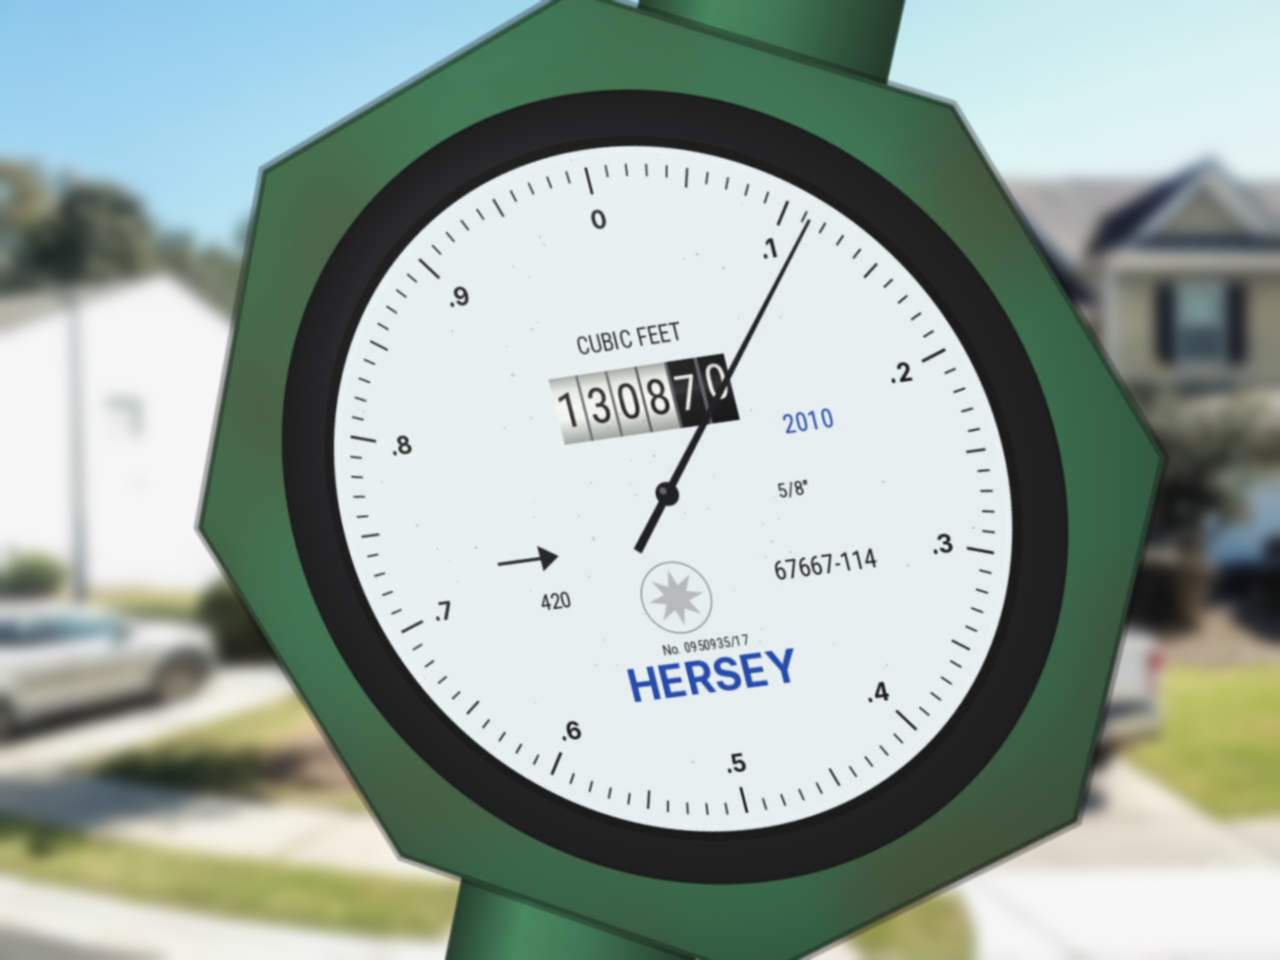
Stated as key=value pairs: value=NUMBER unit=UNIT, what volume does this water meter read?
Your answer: value=130870.11 unit=ft³
